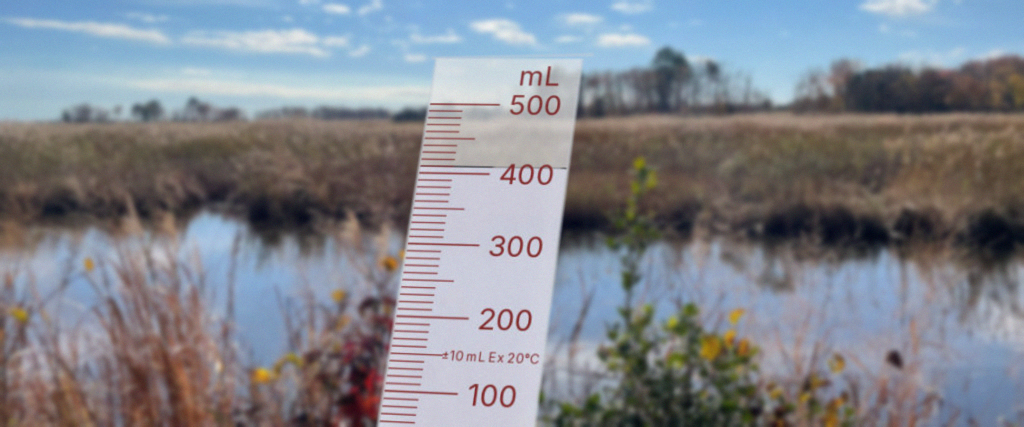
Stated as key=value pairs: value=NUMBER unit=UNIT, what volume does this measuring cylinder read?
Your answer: value=410 unit=mL
